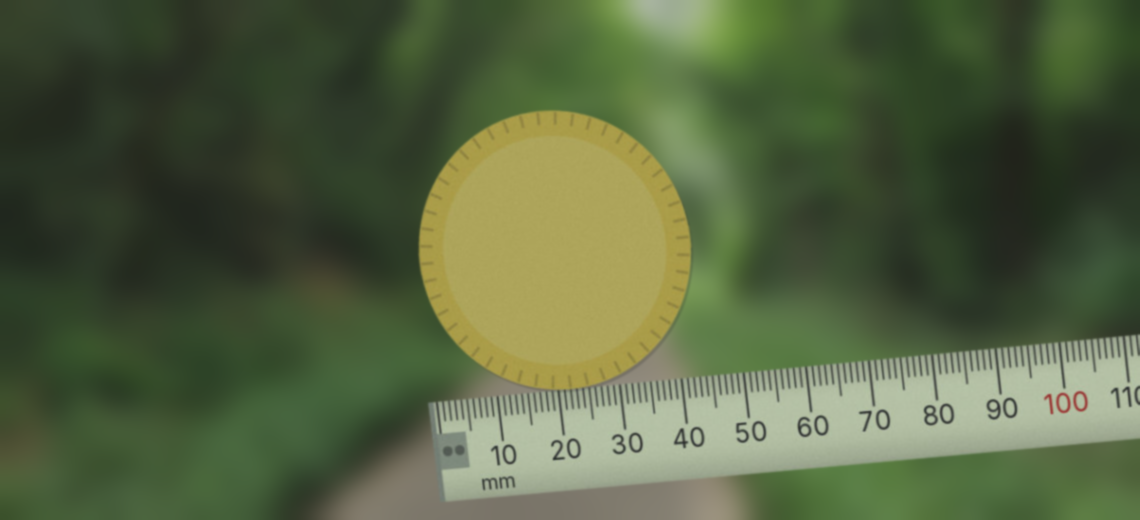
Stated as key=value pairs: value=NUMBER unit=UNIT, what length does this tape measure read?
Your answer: value=44 unit=mm
